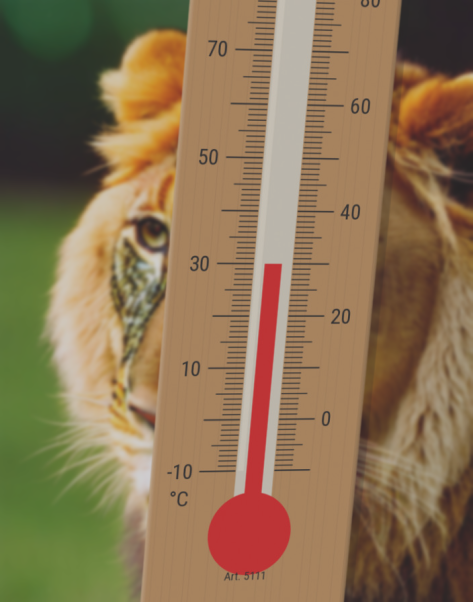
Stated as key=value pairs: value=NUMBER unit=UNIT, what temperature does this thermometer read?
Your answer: value=30 unit=°C
